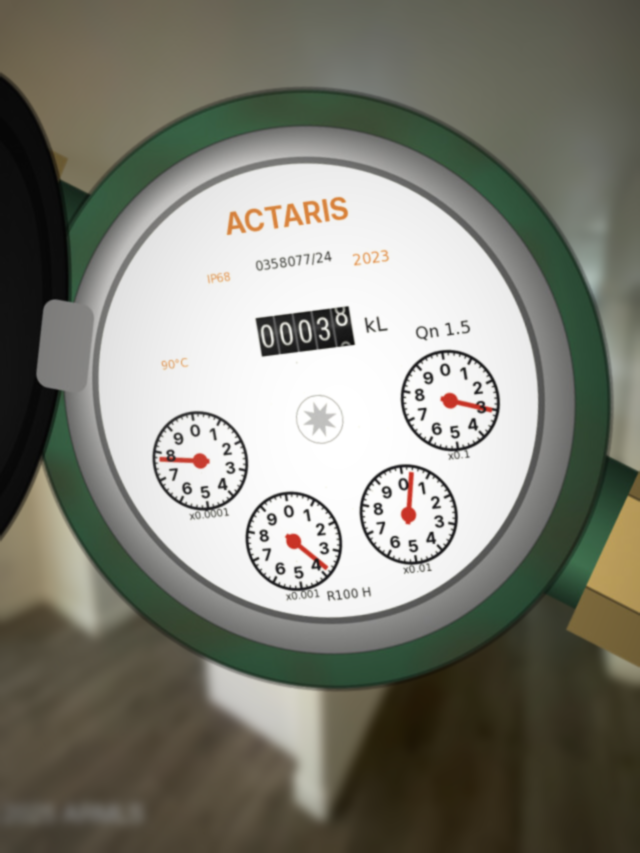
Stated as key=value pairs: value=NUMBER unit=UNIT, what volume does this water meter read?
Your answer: value=38.3037 unit=kL
